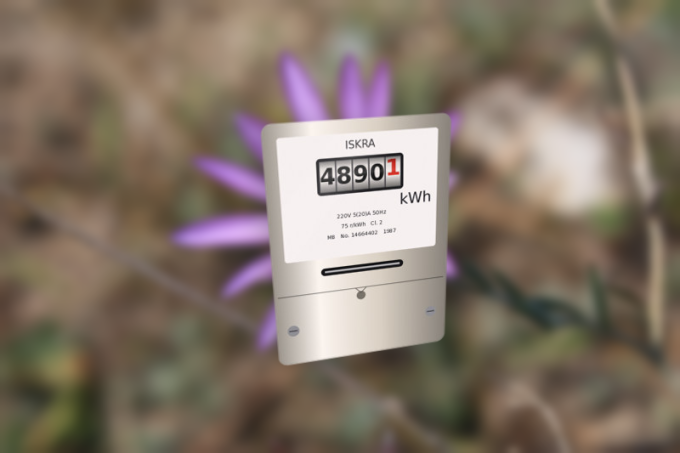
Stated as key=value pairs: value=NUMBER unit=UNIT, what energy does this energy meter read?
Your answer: value=4890.1 unit=kWh
